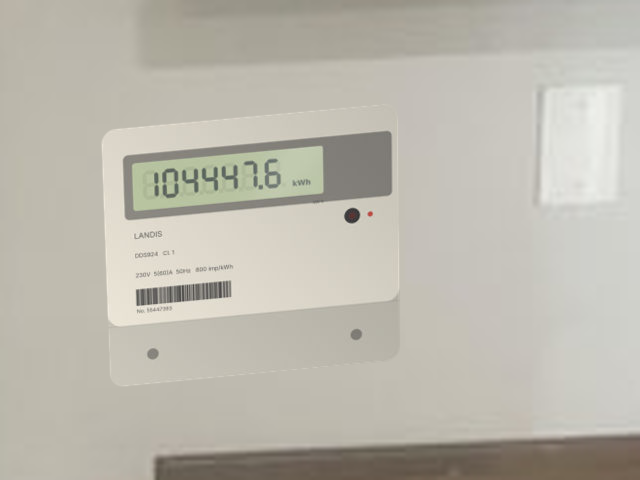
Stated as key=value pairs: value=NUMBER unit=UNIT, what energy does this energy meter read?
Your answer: value=104447.6 unit=kWh
